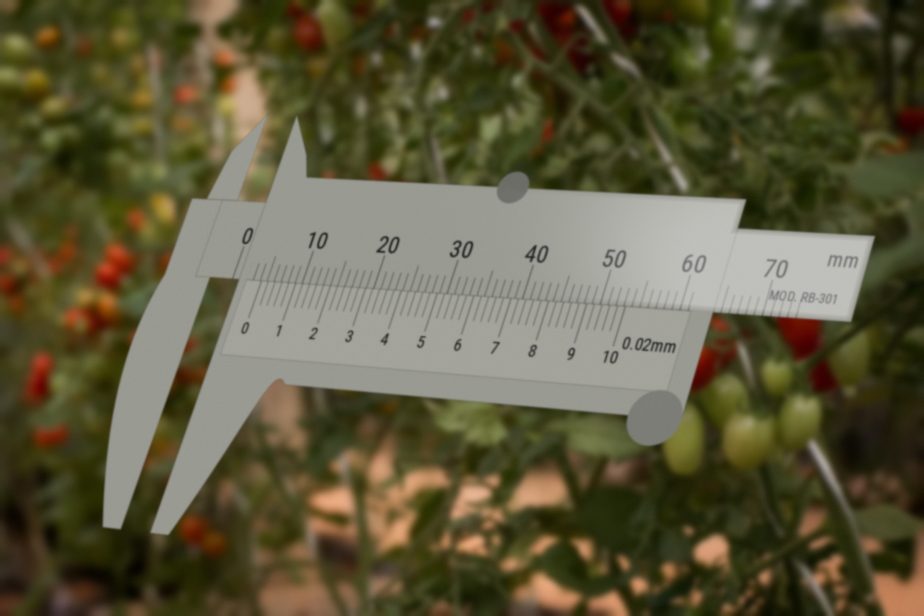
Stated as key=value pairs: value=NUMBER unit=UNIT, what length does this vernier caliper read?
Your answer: value=4.2 unit=mm
